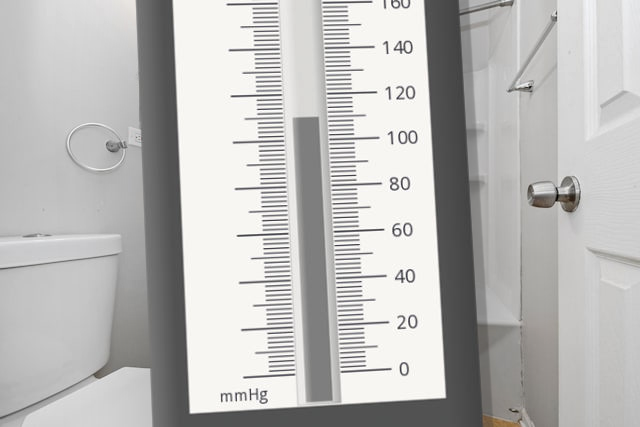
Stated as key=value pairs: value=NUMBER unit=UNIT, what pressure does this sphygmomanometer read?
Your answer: value=110 unit=mmHg
